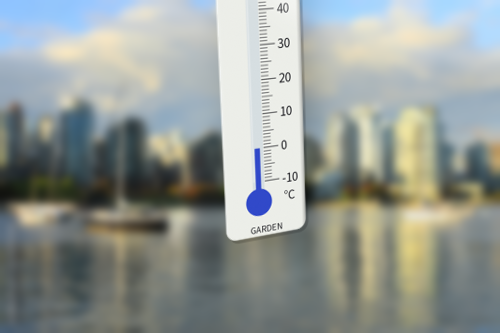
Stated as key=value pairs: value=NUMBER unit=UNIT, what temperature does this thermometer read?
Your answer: value=0 unit=°C
